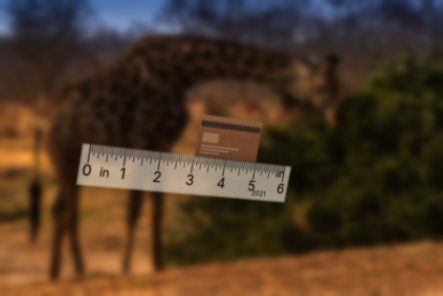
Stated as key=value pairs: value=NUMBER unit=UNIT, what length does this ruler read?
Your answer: value=2 unit=in
